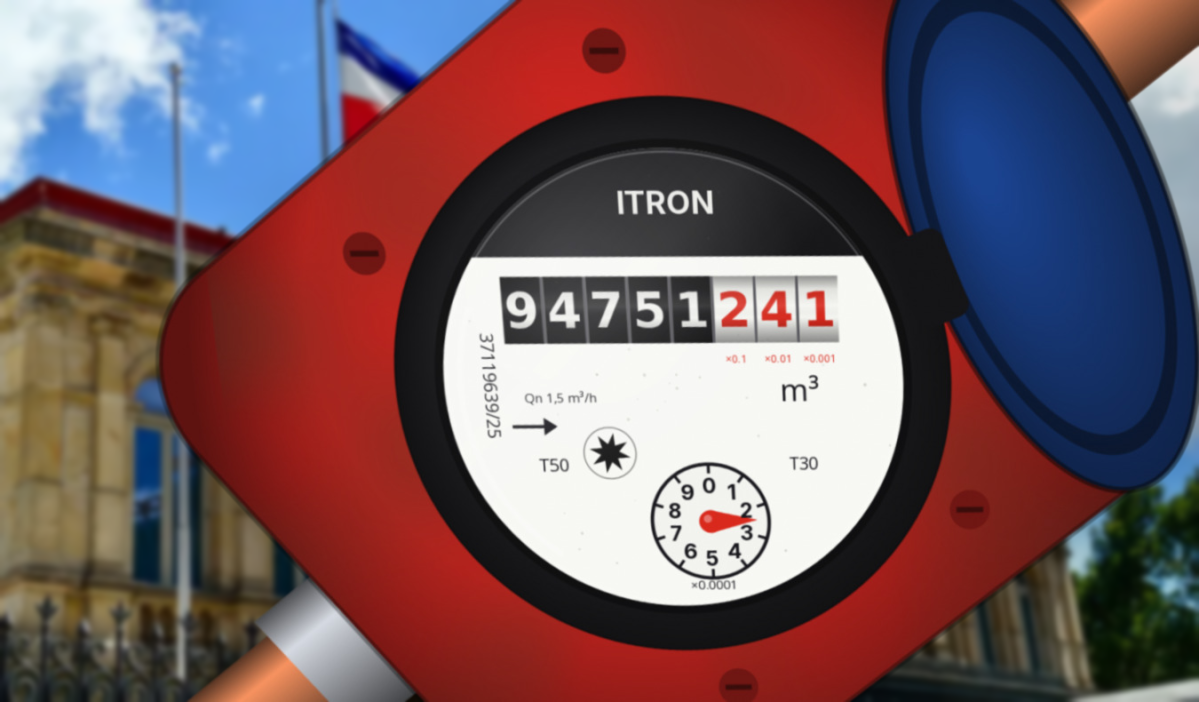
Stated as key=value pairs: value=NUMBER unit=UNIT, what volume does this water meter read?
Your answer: value=94751.2412 unit=m³
